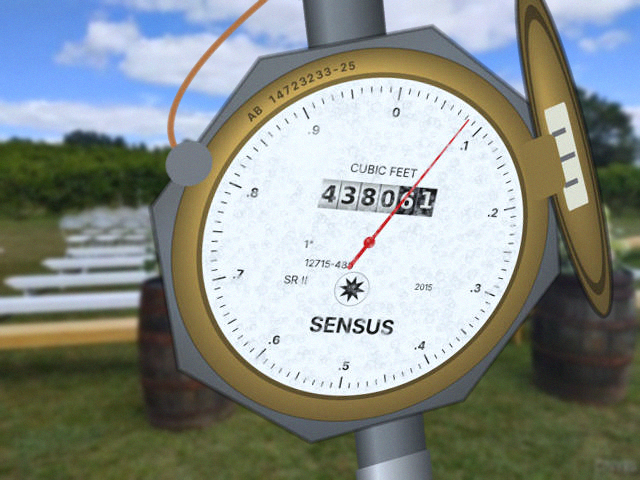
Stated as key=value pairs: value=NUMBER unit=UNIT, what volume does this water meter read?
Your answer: value=438061.08 unit=ft³
